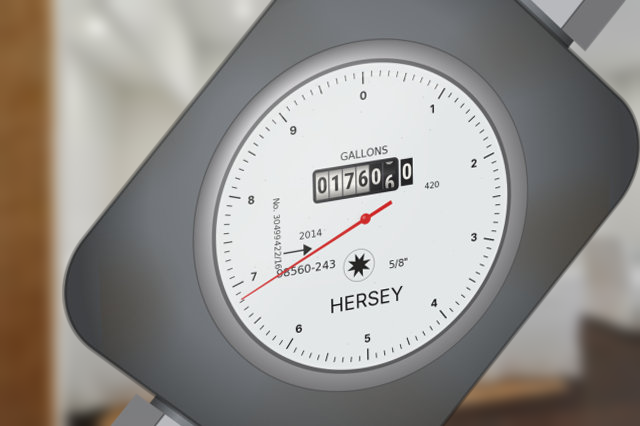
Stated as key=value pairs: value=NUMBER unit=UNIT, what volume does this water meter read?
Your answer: value=176056.8 unit=gal
